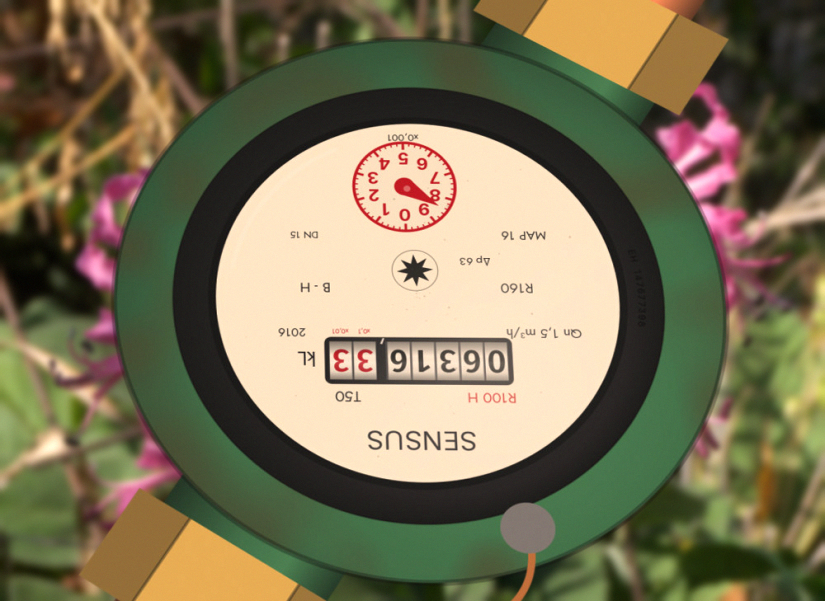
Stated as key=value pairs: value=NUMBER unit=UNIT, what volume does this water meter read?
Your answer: value=6316.338 unit=kL
